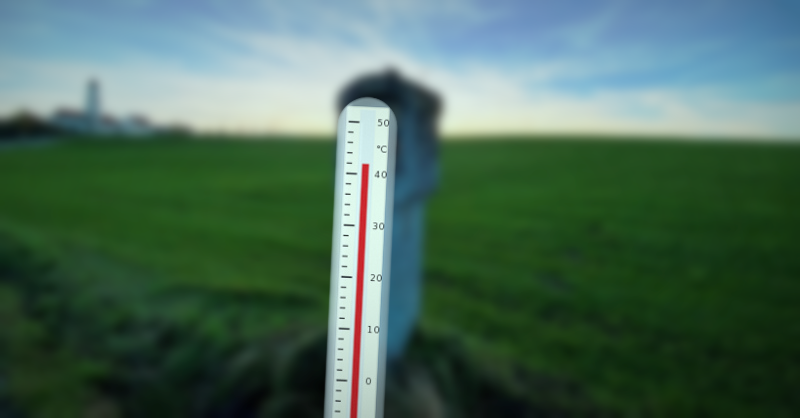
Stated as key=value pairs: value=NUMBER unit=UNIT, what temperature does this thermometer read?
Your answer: value=42 unit=°C
